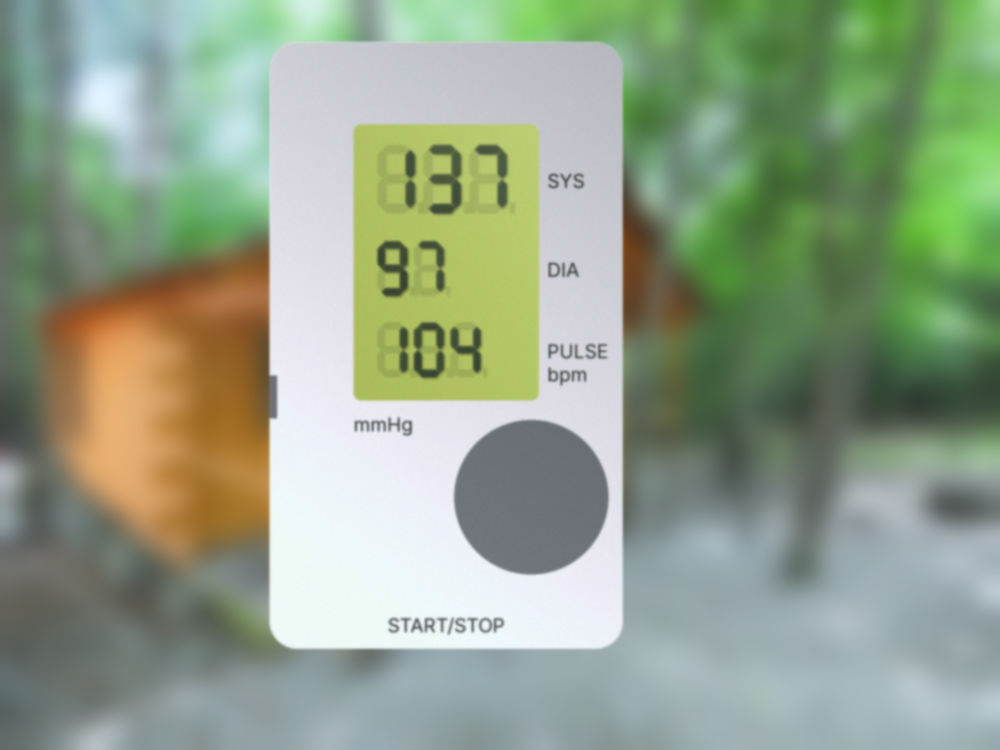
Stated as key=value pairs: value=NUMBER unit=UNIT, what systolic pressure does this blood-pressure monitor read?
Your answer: value=137 unit=mmHg
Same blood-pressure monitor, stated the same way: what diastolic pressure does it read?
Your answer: value=97 unit=mmHg
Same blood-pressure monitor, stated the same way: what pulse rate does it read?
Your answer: value=104 unit=bpm
